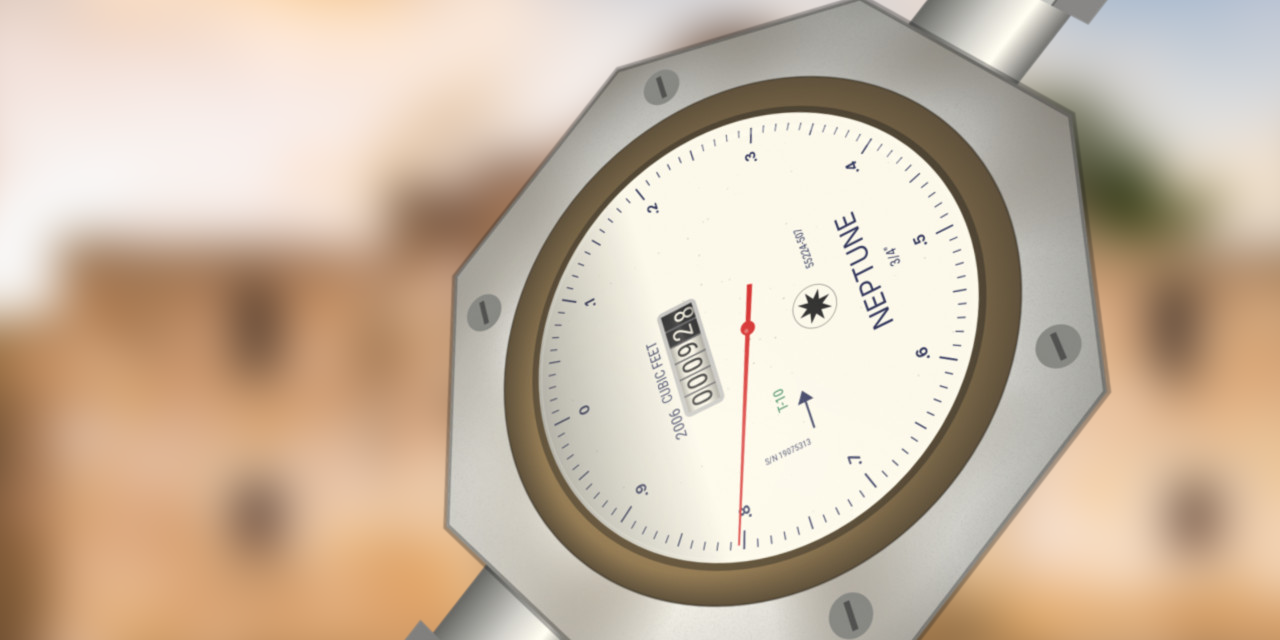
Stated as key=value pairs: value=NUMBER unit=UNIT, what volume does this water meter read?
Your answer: value=927.80 unit=ft³
